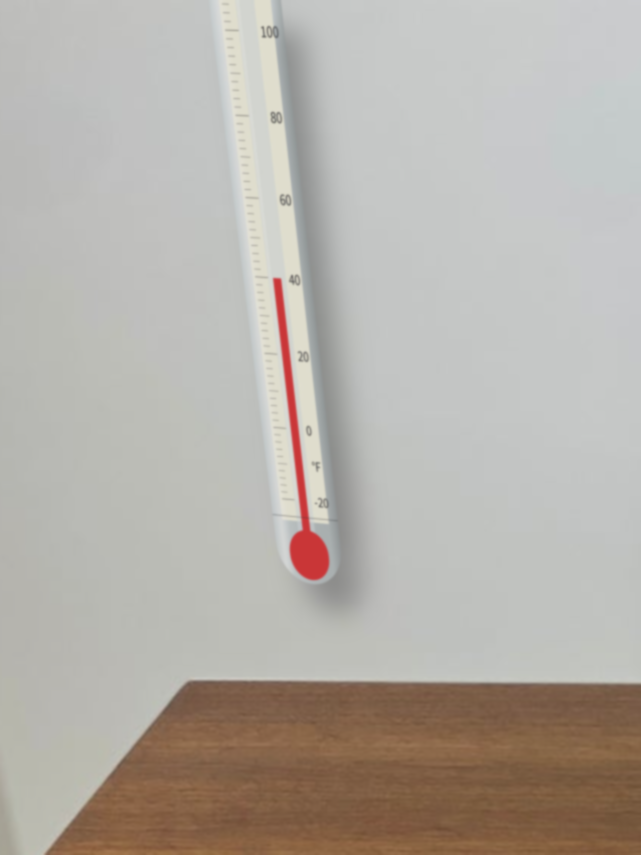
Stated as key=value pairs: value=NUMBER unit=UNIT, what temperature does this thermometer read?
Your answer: value=40 unit=°F
